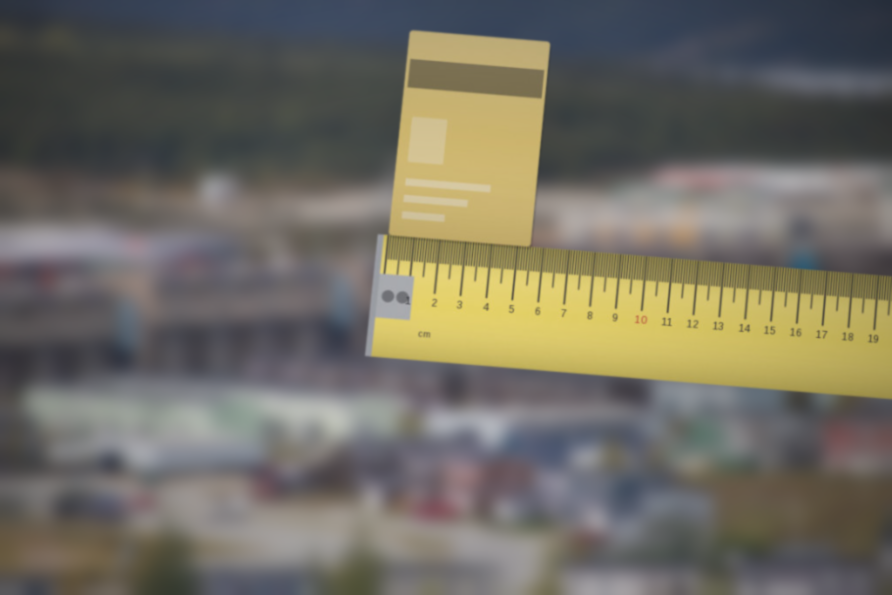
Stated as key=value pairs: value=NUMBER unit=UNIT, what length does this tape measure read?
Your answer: value=5.5 unit=cm
